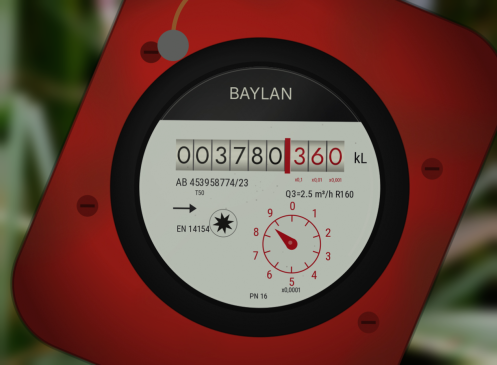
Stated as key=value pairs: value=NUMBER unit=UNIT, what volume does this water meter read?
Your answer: value=3780.3608 unit=kL
